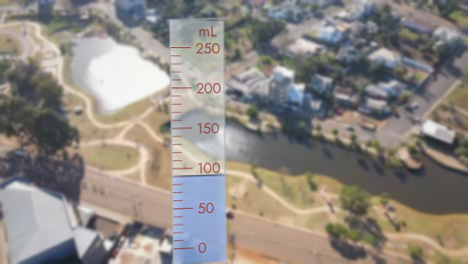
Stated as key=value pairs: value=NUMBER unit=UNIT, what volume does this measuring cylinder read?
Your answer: value=90 unit=mL
